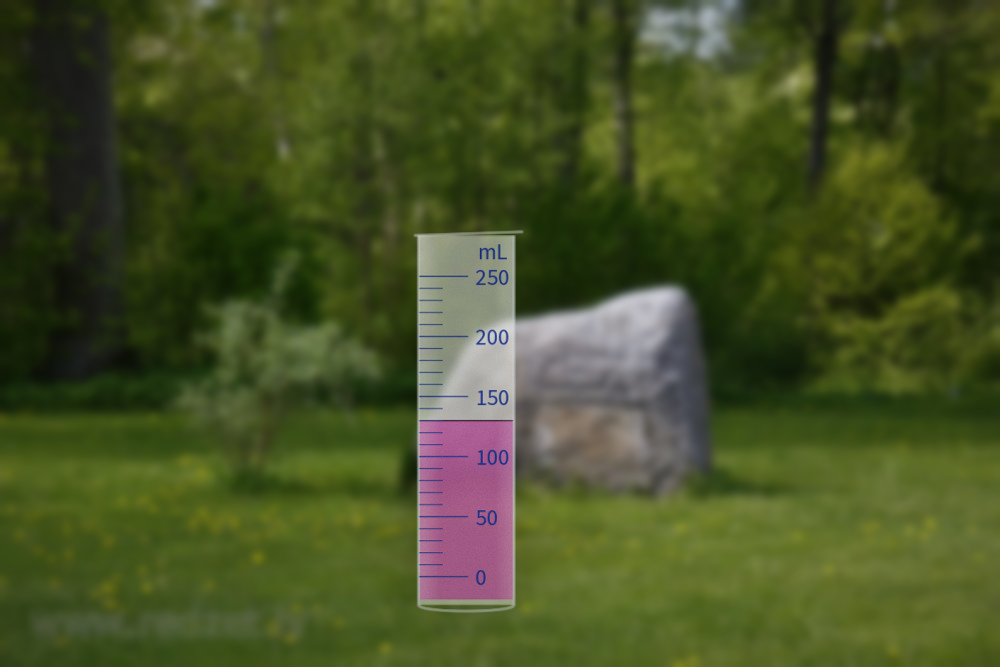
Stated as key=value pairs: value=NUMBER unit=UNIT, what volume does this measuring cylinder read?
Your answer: value=130 unit=mL
